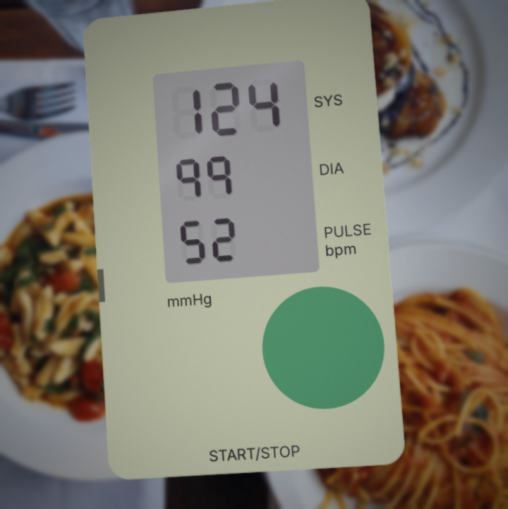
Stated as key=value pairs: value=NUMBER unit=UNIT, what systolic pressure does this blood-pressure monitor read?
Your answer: value=124 unit=mmHg
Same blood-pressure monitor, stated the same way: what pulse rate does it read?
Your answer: value=52 unit=bpm
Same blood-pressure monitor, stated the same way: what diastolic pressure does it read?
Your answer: value=99 unit=mmHg
